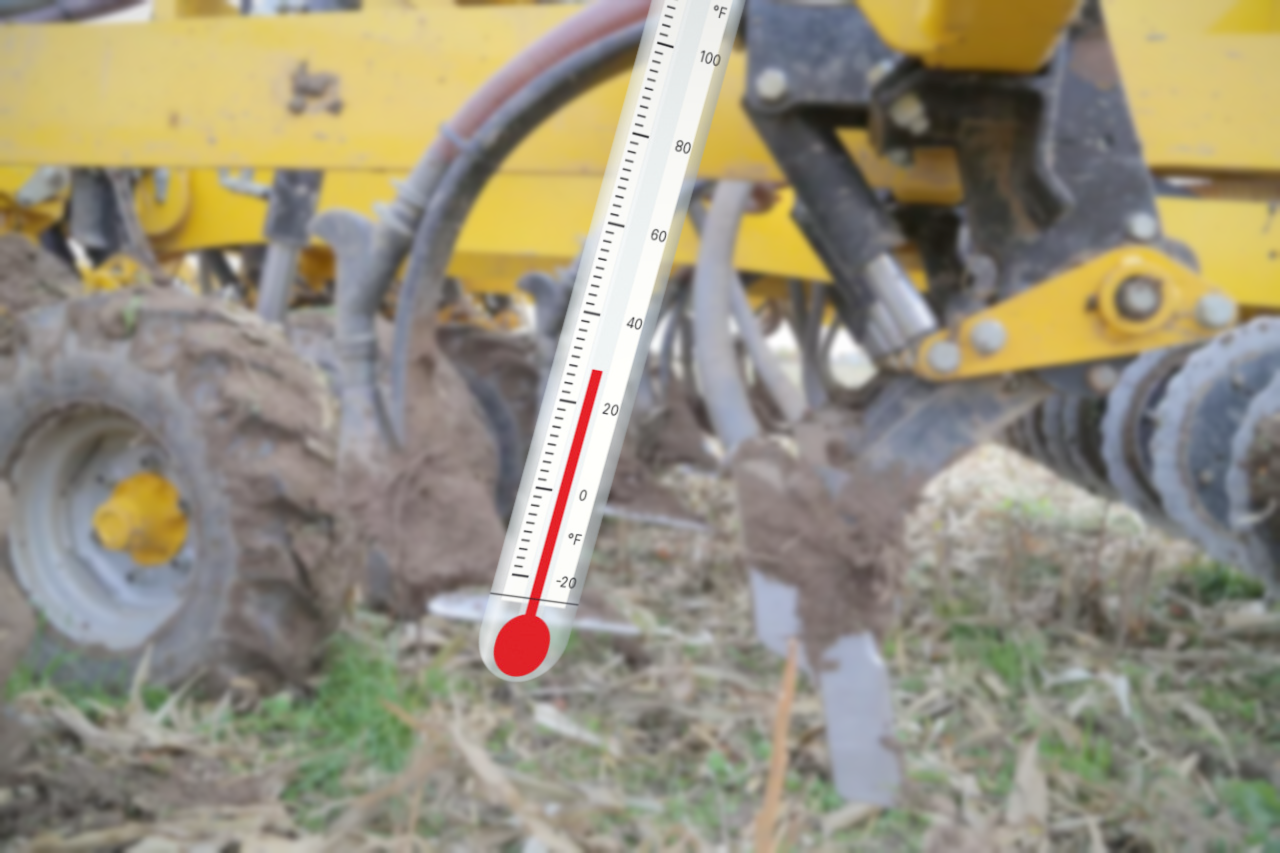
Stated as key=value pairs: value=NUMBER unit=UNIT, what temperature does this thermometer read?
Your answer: value=28 unit=°F
